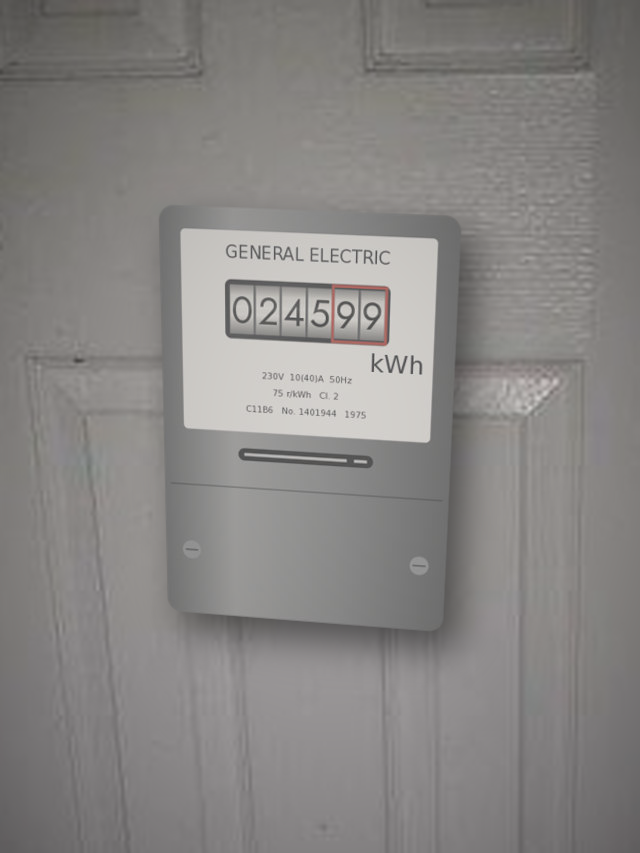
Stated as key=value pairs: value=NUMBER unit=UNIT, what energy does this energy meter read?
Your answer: value=245.99 unit=kWh
